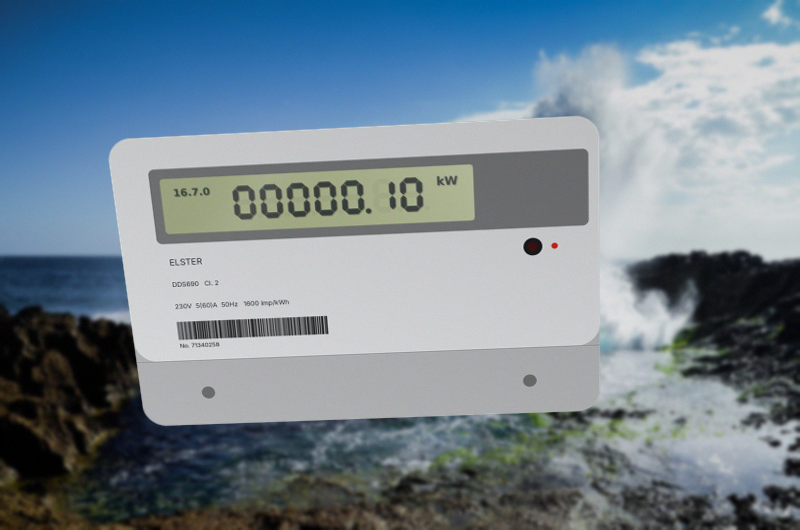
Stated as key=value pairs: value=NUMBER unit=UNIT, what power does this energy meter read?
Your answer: value=0.10 unit=kW
